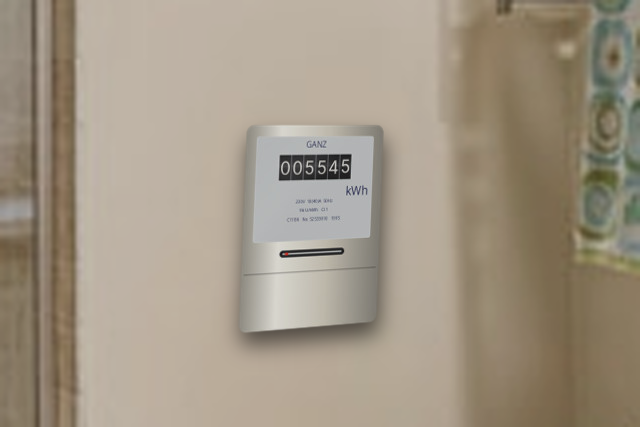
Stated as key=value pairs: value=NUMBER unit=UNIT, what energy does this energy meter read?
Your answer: value=5545 unit=kWh
